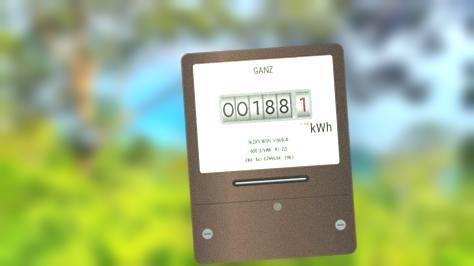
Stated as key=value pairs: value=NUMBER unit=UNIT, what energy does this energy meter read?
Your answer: value=188.1 unit=kWh
